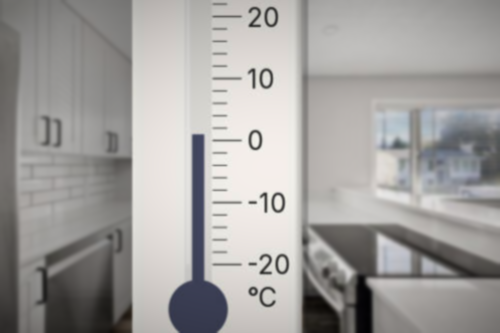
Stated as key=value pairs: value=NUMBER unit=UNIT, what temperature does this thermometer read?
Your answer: value=1 unit=°C
